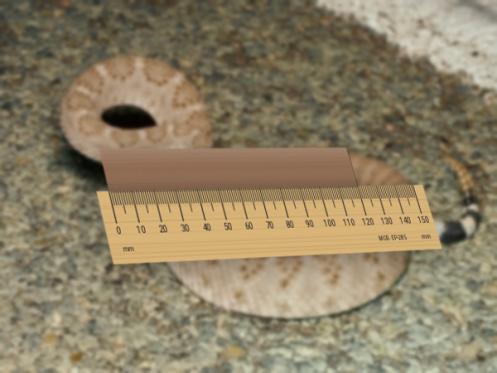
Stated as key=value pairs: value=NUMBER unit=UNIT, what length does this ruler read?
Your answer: value=120 unit=mm
